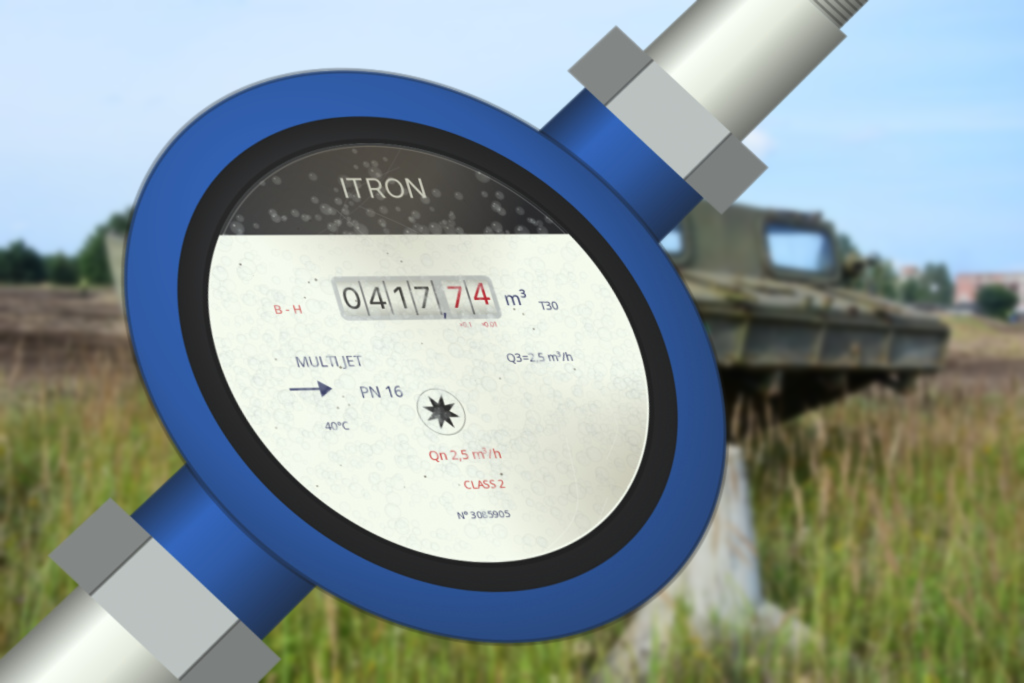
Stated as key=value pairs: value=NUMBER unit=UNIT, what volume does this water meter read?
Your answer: value=417.74 unit=m³
